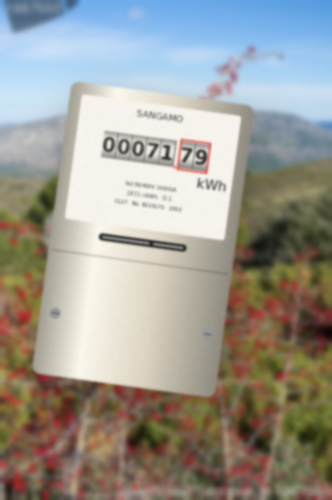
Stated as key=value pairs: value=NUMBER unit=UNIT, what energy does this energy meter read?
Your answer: value=71.79 unit=kWh
